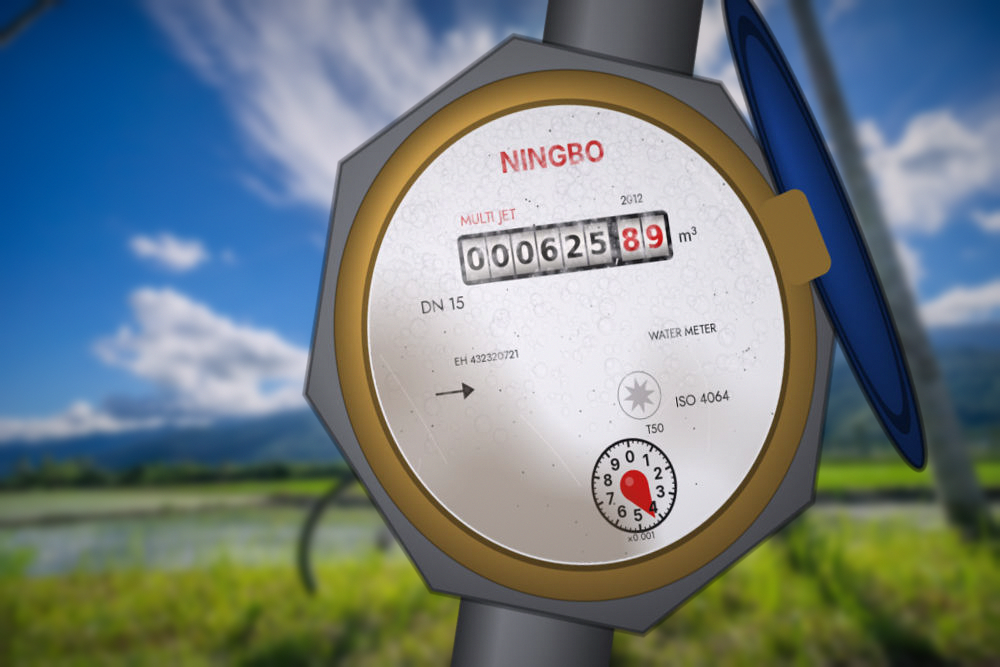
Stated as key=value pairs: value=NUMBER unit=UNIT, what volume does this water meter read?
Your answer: value=625.894 unit=m³
